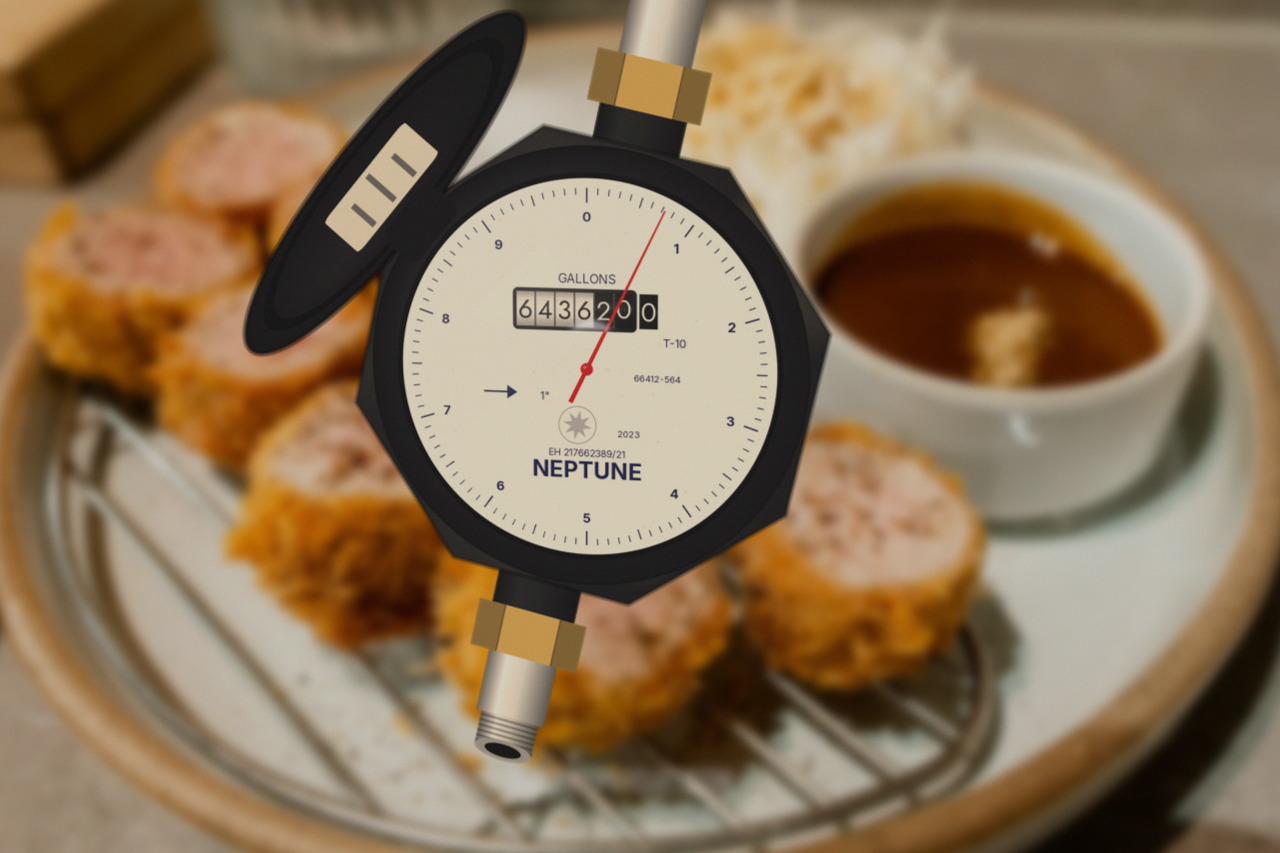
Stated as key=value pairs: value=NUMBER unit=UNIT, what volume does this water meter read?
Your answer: value=6436200.7 unit=gal
